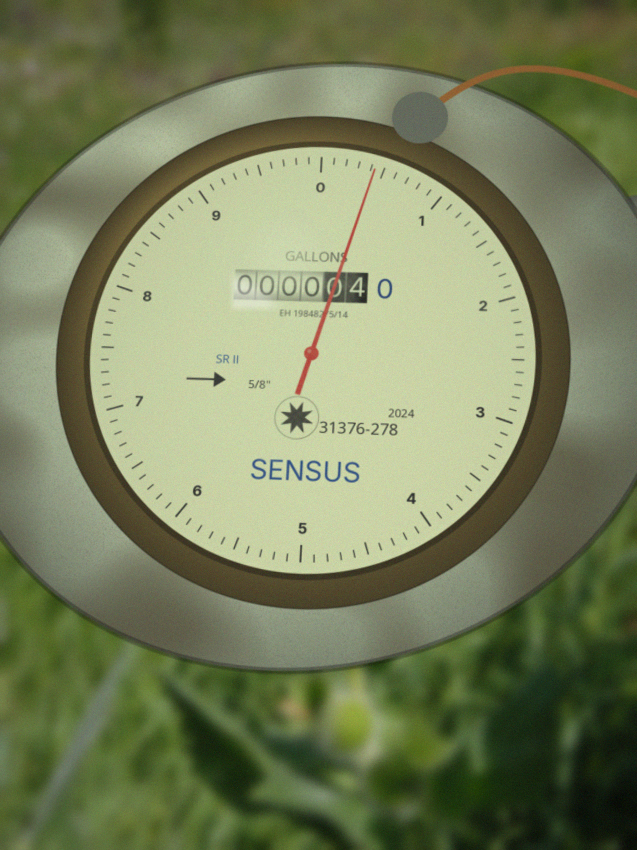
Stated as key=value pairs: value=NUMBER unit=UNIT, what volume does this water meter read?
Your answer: value=40.4 unit=gal
